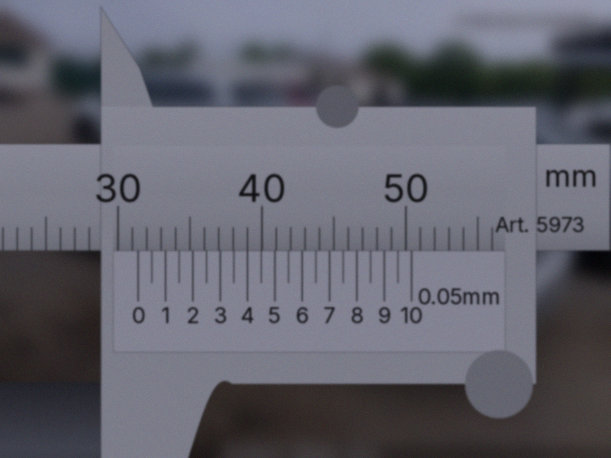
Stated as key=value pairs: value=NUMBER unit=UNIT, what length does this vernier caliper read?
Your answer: value=31.4 unit=mm
